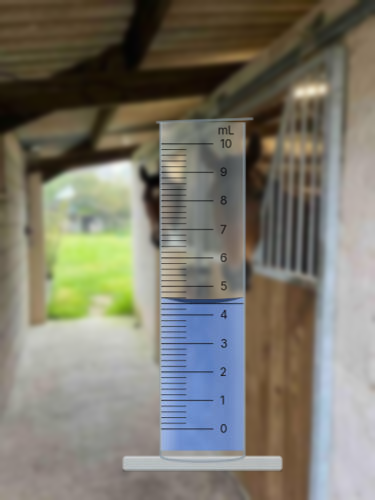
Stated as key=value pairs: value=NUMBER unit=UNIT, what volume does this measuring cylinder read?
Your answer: value=4.4 unit=mL
